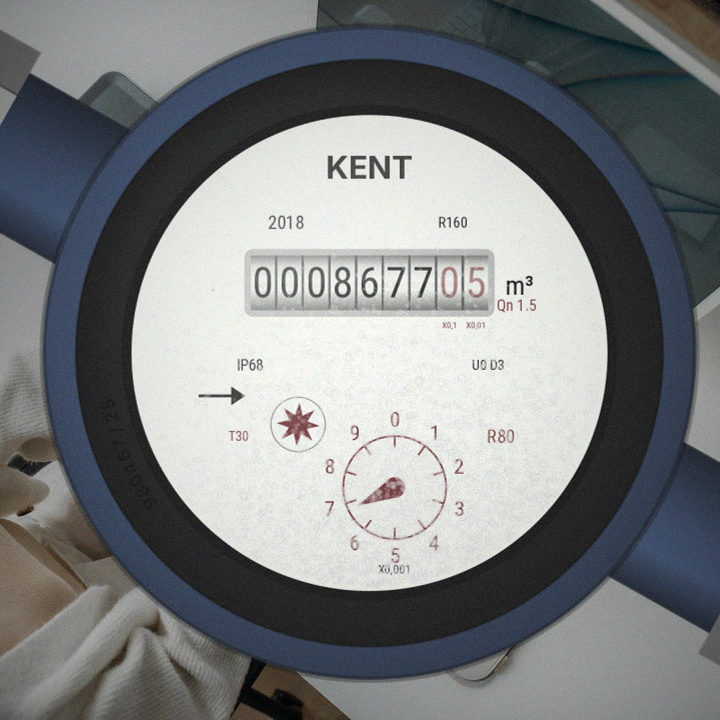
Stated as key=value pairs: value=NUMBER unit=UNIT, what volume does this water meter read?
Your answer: value=8677.056 unit=m³
